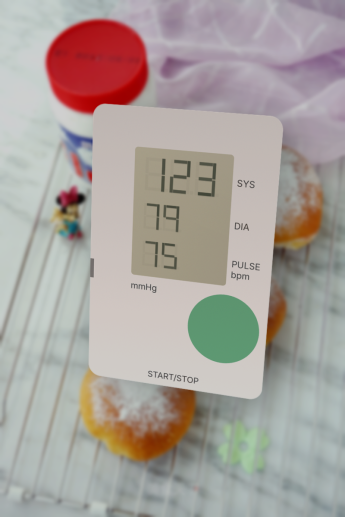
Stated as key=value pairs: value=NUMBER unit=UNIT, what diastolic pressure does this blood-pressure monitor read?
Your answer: value=79 unit=mmHg
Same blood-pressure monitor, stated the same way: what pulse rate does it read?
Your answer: value=75 unit=bpm
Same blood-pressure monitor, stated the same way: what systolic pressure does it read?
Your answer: value=123 unit=mmHg
